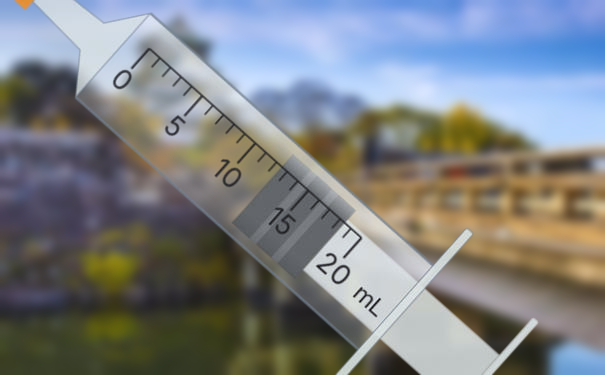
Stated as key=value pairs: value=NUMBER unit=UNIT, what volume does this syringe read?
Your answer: value=12.5 unit=mL
